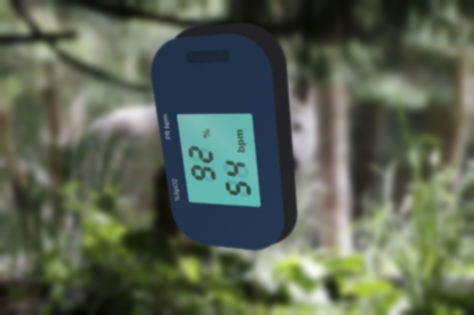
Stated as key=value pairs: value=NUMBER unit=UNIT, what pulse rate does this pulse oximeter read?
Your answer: value=54 unit=bpm
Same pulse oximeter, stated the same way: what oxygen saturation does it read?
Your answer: value=92 unit=%
